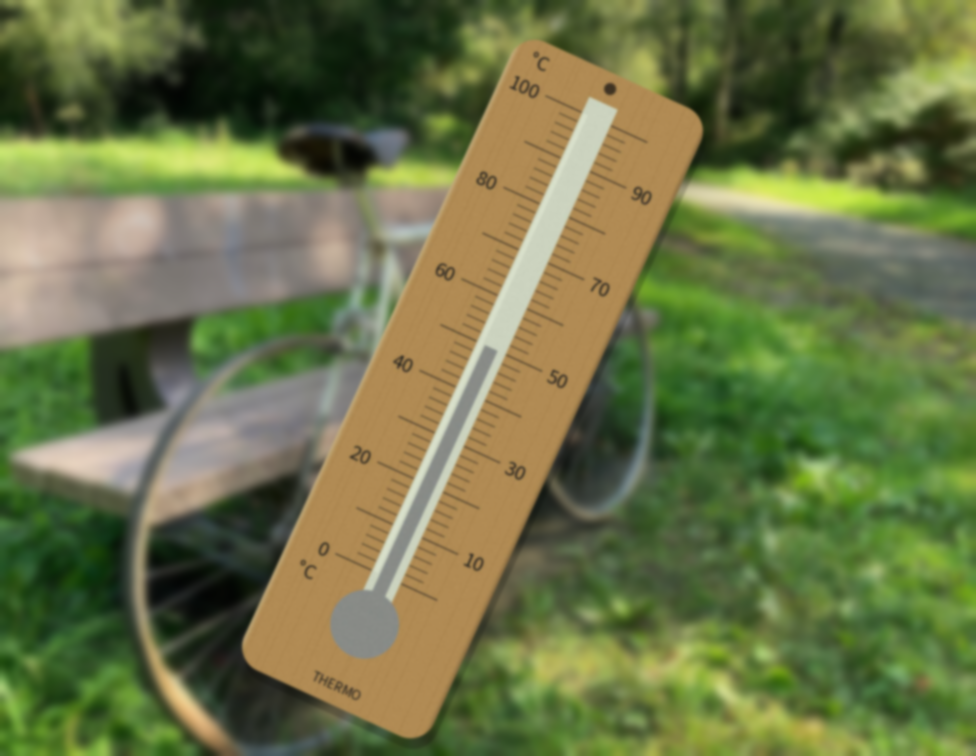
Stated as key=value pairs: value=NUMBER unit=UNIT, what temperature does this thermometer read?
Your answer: value=50 unit=°C
